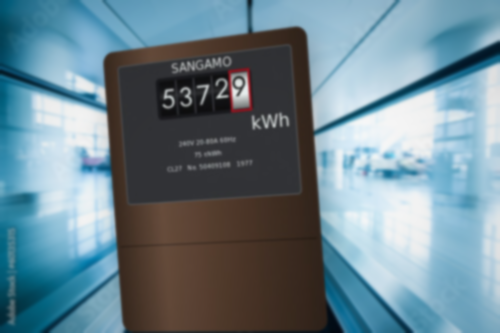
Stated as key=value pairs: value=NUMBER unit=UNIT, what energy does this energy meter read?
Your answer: value=5372.9 unit=kWh
